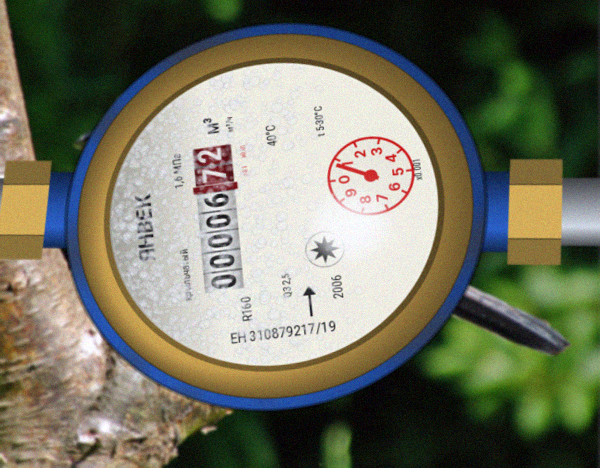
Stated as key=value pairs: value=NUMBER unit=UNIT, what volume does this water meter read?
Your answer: value=6.720 unit=m³
